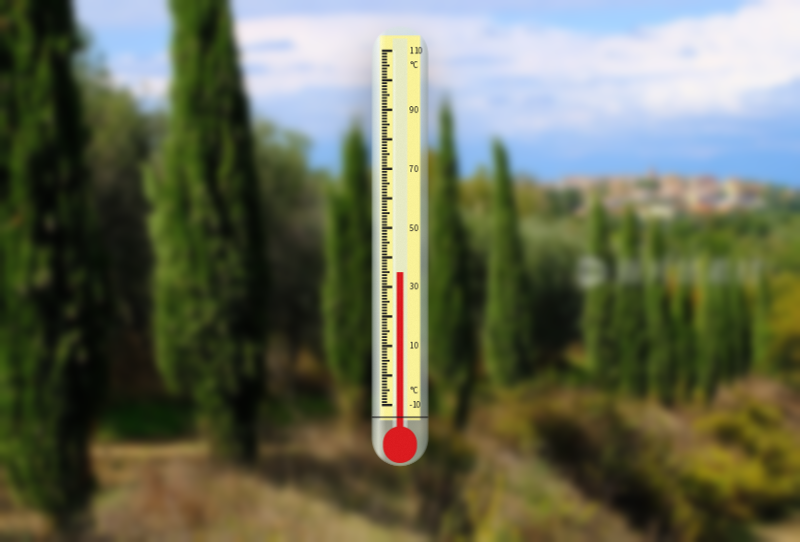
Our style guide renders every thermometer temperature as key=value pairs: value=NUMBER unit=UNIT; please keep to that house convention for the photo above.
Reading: value=35 unit=°C
